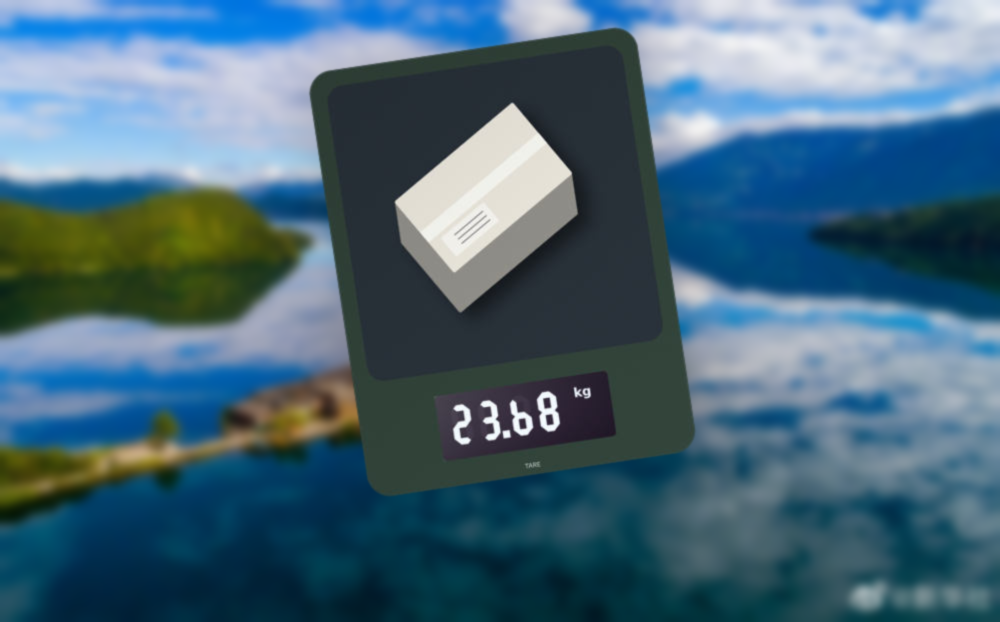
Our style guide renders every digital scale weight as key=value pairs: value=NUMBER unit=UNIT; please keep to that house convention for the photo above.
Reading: value=23.68 unit=kg
